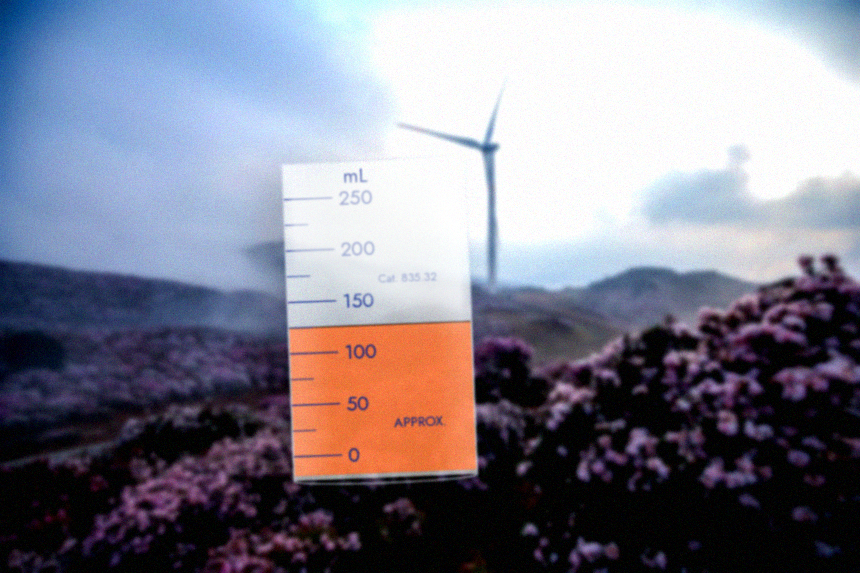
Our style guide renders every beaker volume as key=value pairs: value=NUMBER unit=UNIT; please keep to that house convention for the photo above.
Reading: value=125 unit=mL
